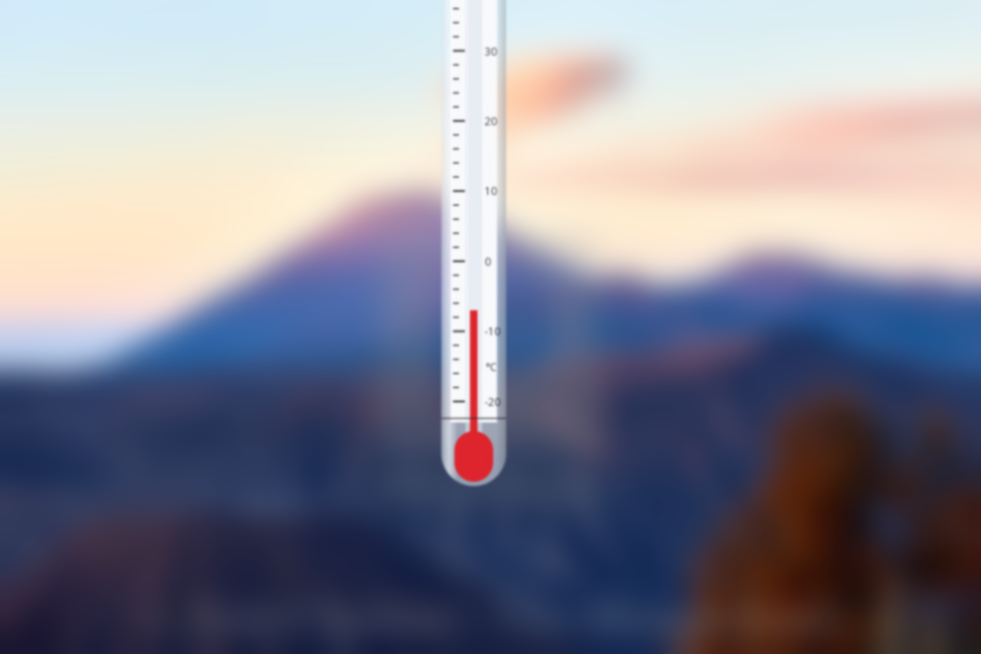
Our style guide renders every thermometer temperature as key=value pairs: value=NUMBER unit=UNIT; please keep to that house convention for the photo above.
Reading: value=-7 unit=°C
